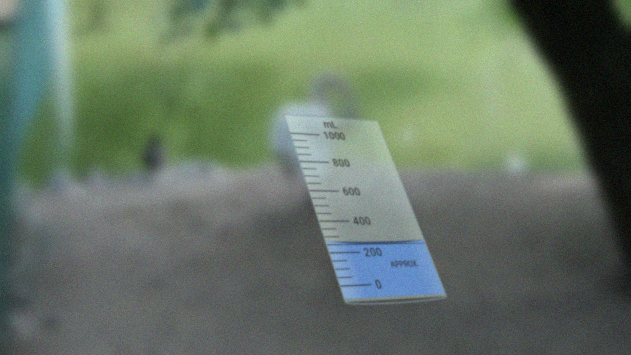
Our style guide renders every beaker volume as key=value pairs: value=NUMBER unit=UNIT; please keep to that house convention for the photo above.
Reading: value=250 unit=mL
